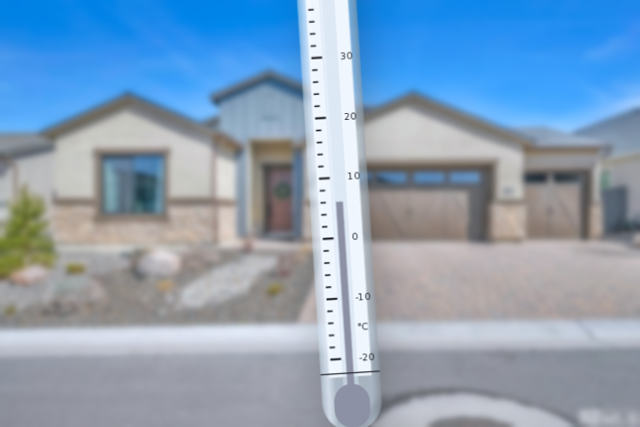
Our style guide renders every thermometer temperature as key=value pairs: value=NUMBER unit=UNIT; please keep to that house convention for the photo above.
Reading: value=6 unit=°C
